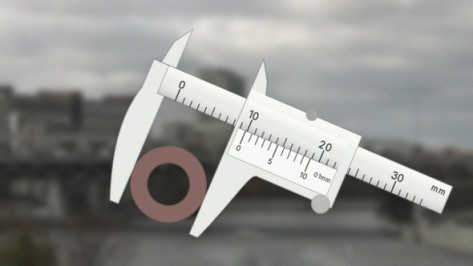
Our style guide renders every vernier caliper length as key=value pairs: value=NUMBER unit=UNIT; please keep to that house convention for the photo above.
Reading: value=9.8 unit=mm
